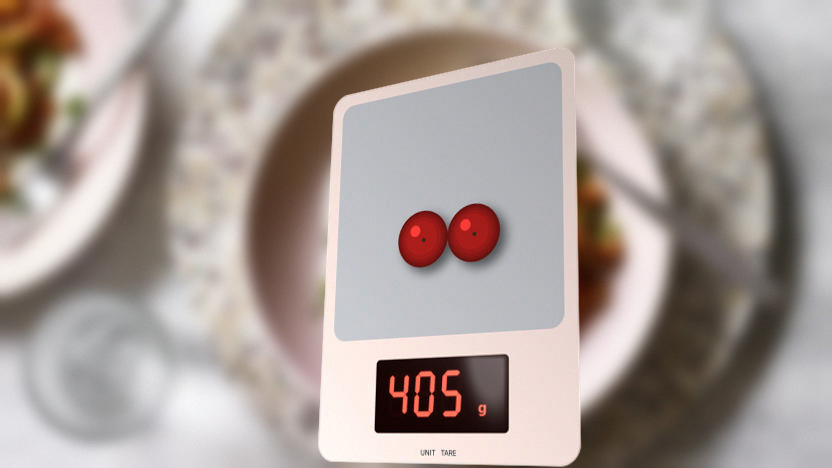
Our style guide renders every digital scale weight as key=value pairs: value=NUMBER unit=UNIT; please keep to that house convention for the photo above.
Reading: value=405 unit=g
